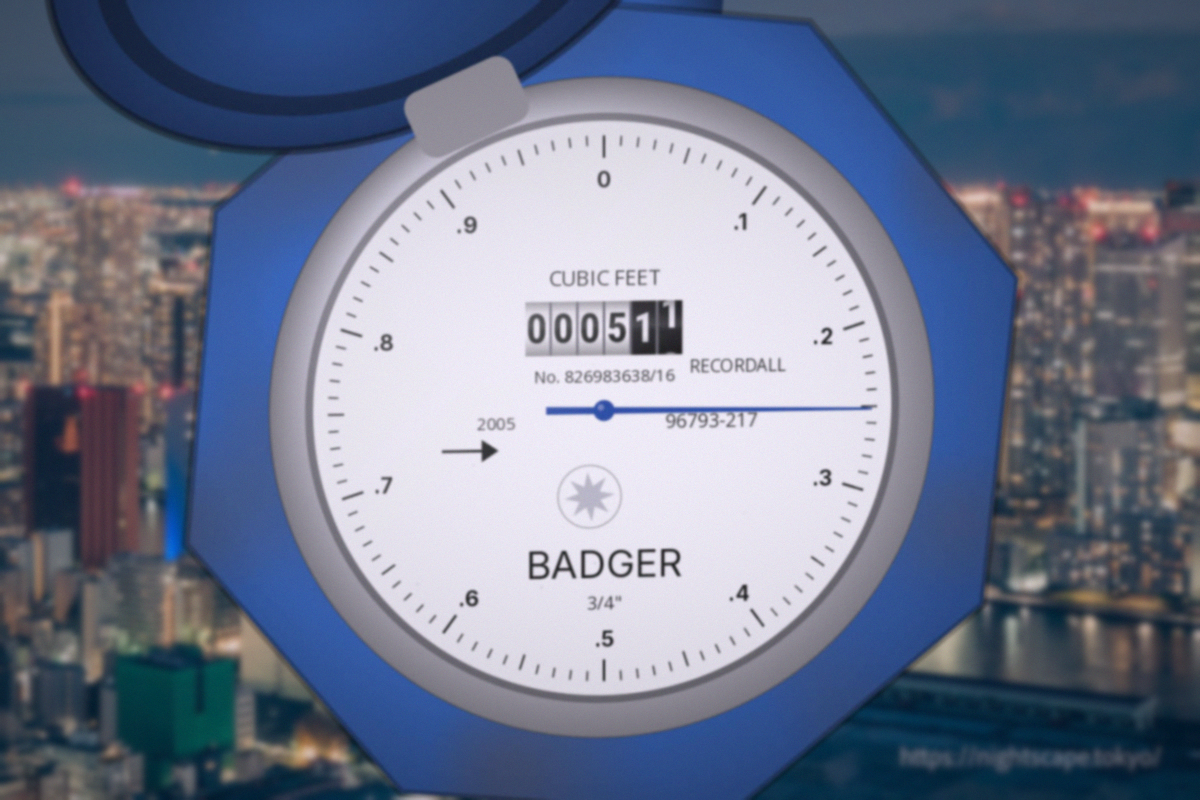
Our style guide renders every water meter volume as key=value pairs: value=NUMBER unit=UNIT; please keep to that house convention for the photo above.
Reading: value=511.25 unit=ft³
